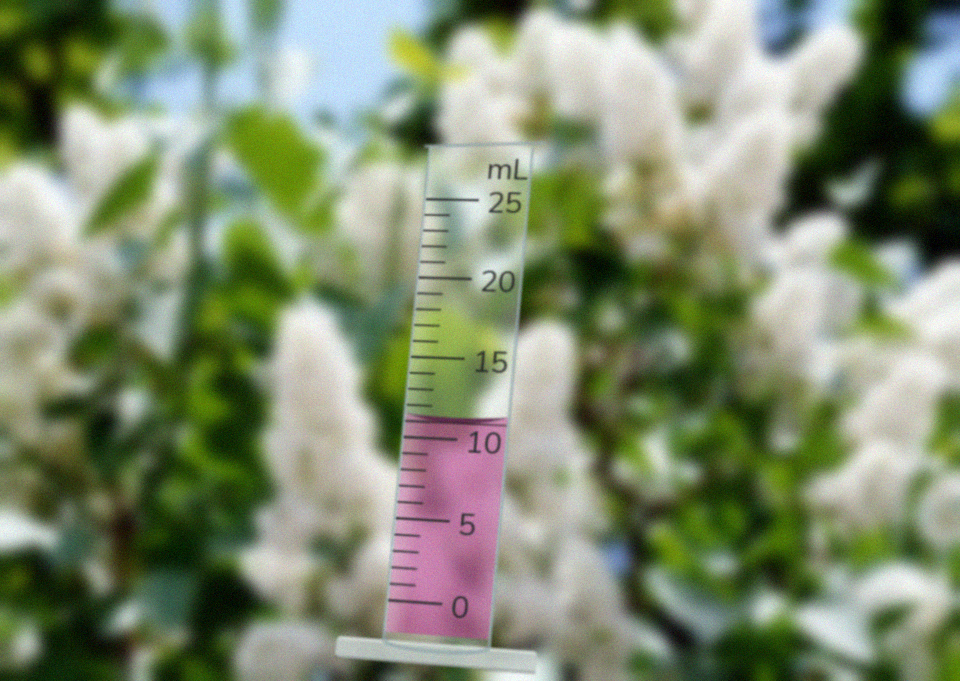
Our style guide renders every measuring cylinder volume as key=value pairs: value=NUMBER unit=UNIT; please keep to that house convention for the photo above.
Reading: value=11 unit=mL
